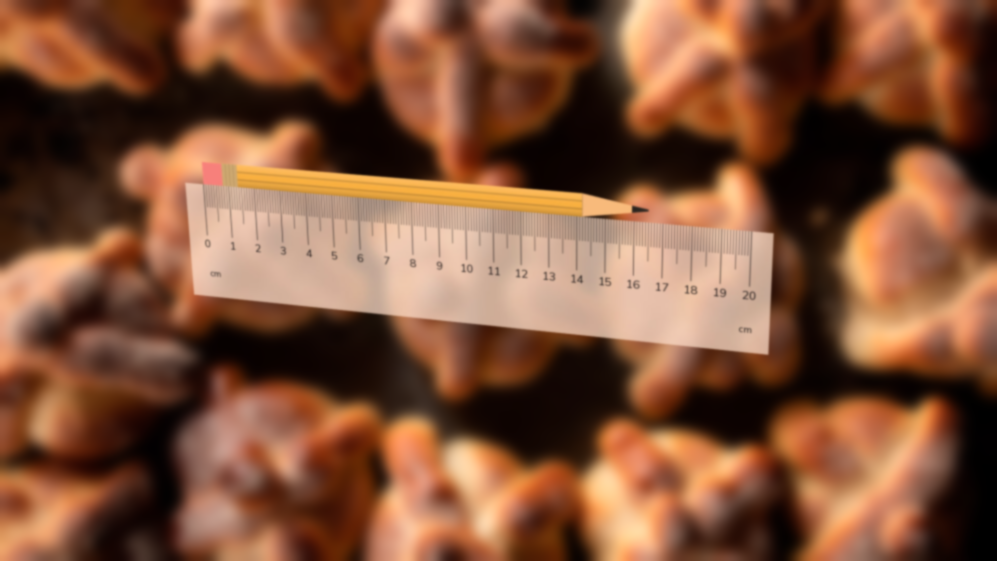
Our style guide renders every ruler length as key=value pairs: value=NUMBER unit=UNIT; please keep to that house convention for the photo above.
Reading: value=16.5 unit=cm
